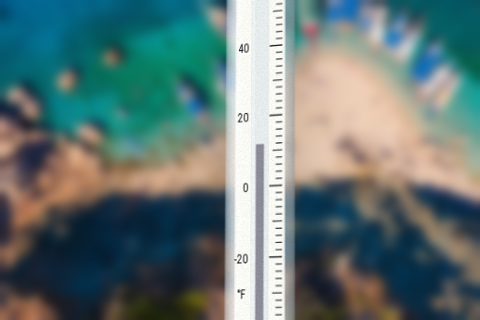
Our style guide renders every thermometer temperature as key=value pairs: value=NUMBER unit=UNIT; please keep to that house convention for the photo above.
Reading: value=12 unit=°F
